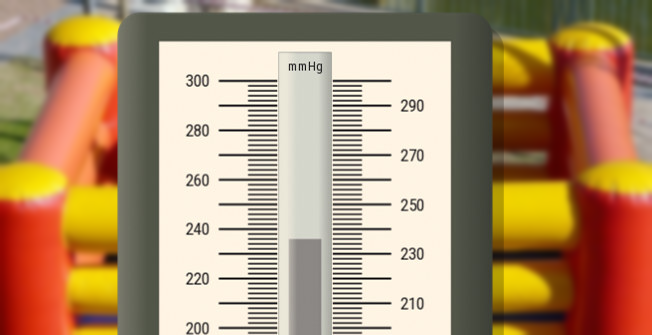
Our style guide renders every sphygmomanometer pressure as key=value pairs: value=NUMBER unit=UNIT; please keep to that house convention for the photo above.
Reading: value=236 unit=mmHg
